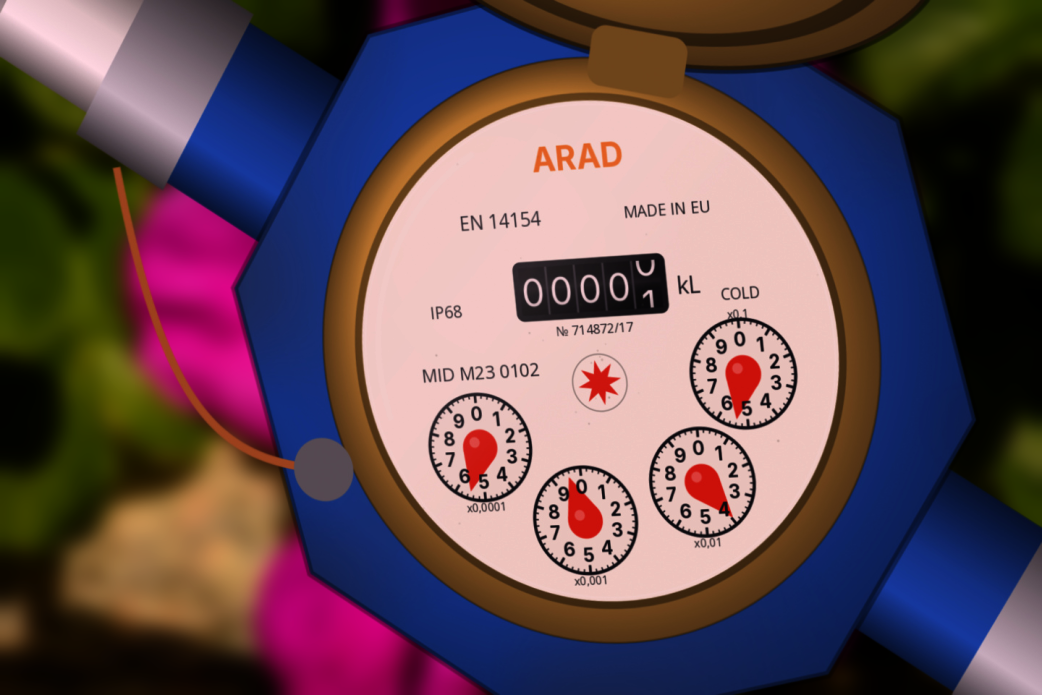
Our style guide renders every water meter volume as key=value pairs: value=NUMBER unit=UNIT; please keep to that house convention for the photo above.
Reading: value=0.5395 unit=kL
